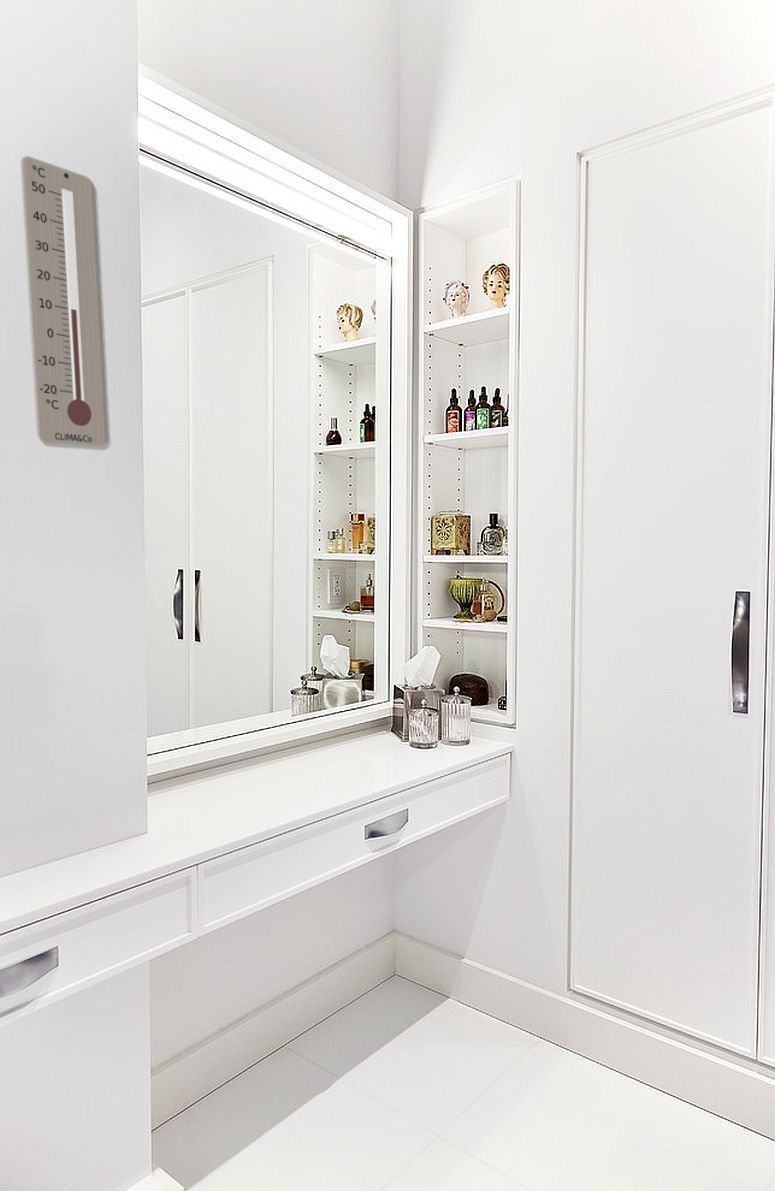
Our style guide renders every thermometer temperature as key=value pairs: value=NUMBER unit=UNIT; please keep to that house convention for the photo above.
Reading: value=10 unit=°C
